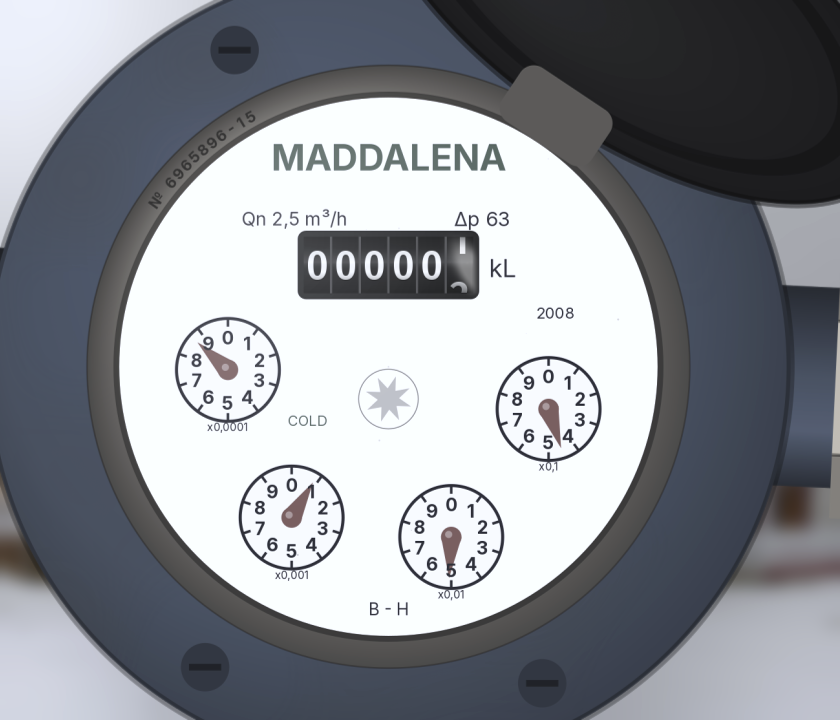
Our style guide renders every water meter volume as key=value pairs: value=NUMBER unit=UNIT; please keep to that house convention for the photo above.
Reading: value=1.4508 unit=kL
